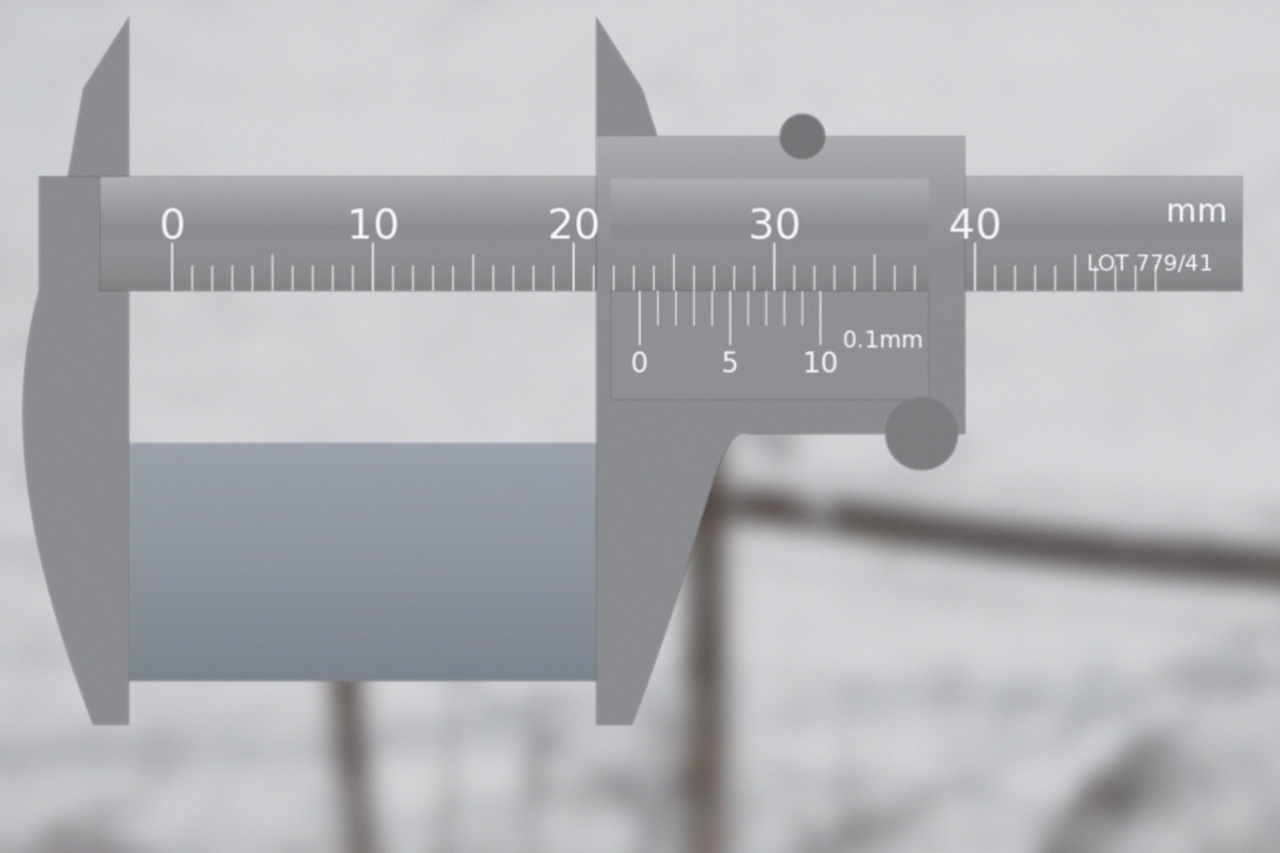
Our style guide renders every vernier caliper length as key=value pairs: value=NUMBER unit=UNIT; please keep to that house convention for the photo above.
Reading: value=23.3 unit=mm
